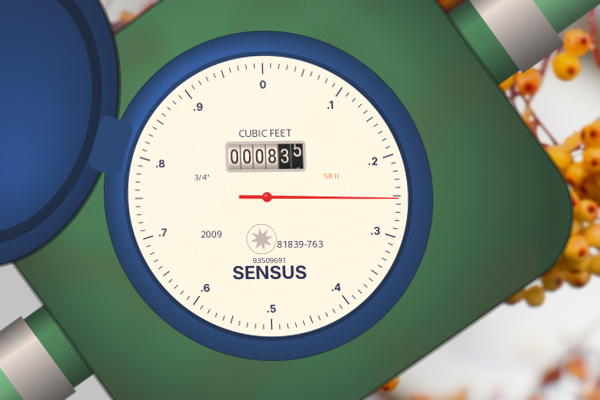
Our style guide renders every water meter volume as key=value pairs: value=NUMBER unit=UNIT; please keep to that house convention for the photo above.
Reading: value=835.25 unit=ft³
